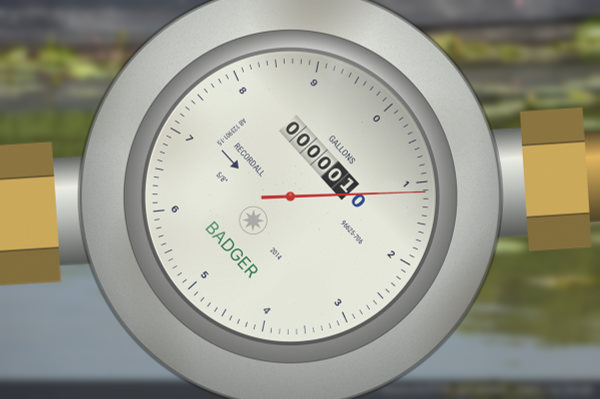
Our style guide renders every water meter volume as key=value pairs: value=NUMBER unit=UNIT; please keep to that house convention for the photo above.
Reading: value=11.1 unit=gal
